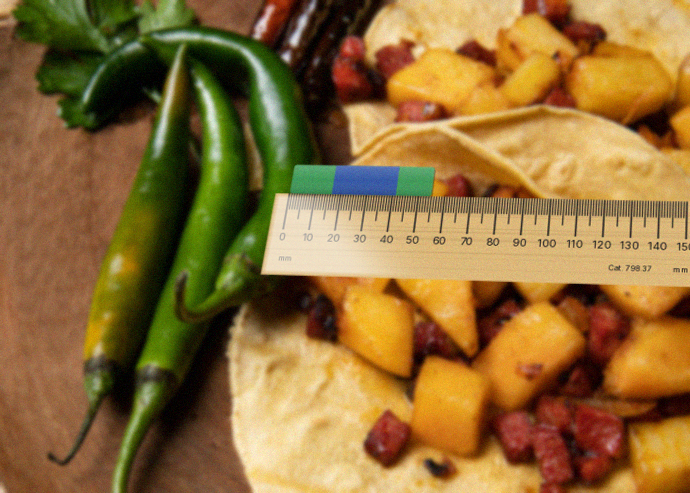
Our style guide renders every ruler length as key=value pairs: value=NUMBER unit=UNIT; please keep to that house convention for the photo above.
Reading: value=55 unit=mm
